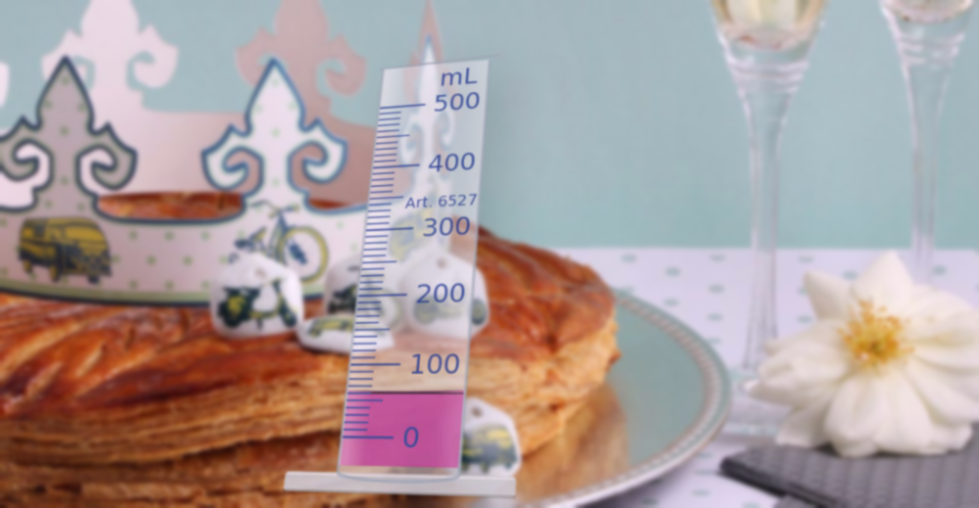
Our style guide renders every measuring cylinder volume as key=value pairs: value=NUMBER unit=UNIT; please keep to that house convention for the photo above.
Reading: value=60 unit=mL
